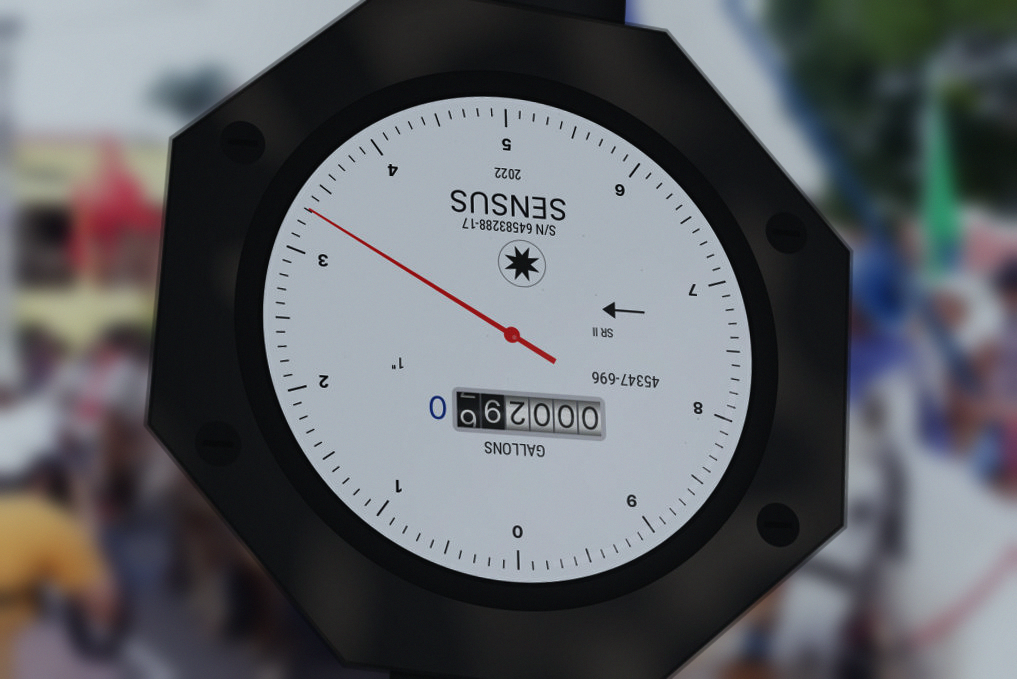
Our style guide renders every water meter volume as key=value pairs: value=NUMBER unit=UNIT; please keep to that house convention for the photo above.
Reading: value=2963.3 unit=gal
